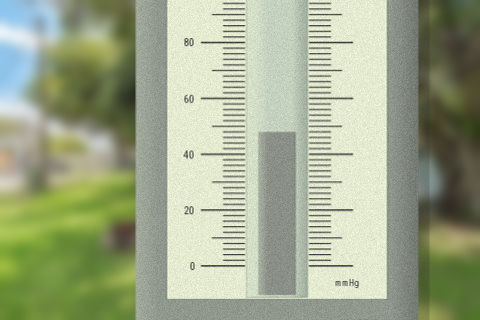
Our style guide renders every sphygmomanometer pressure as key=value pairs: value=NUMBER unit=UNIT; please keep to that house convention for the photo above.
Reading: value=48 unit=mmHg
